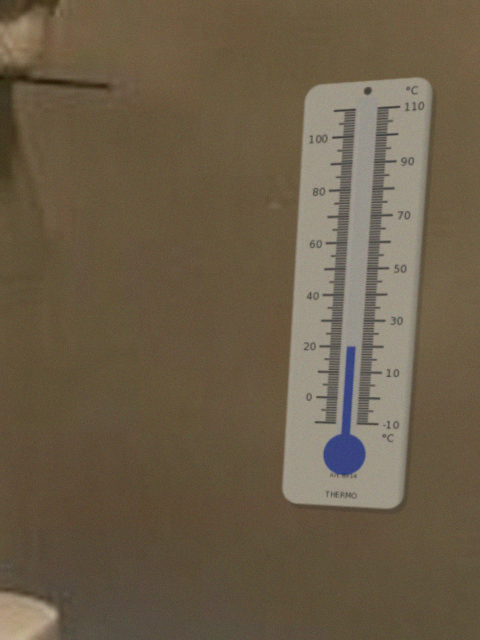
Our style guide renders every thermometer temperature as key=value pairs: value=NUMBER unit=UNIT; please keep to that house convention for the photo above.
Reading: value=20 unit=°C
